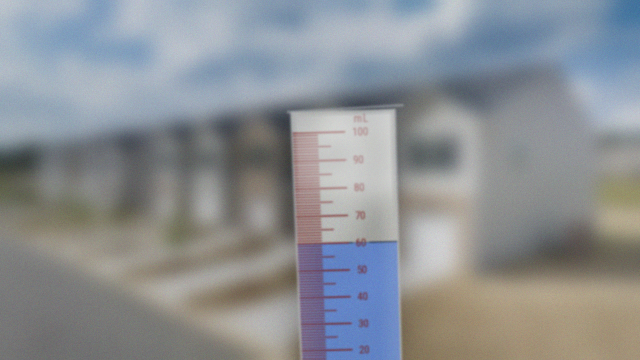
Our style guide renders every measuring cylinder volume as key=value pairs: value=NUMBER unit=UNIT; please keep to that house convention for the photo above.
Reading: value=60 unit=mL
